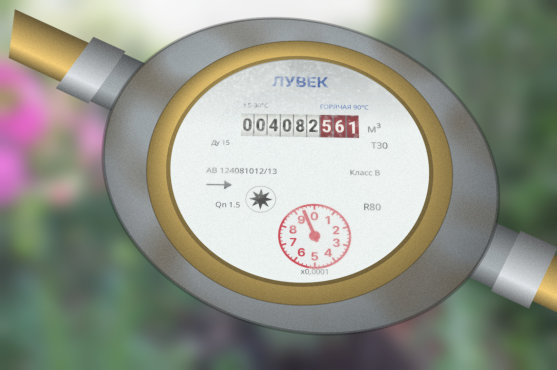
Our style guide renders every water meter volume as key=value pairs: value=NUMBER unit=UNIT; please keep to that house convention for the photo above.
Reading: value=4082.5609 unit=m³
